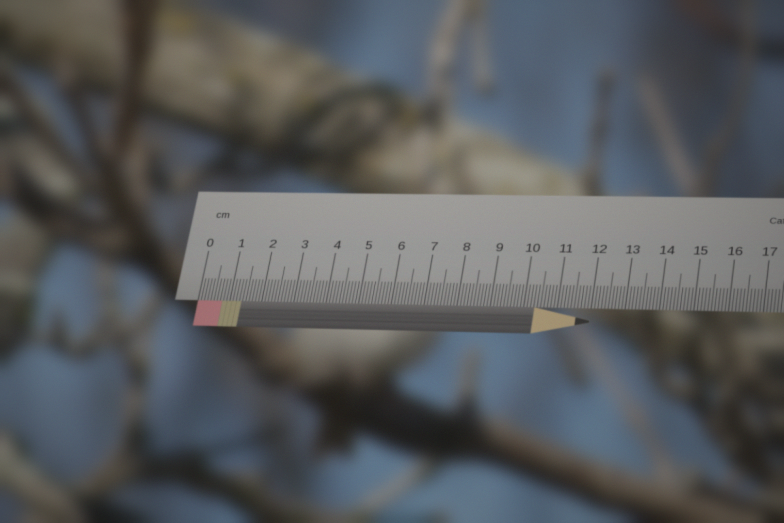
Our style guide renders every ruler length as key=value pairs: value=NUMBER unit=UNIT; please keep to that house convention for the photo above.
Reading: value=12 unit=cm
